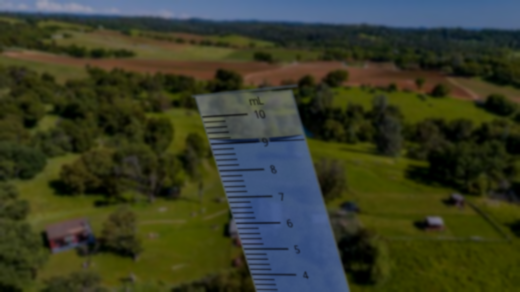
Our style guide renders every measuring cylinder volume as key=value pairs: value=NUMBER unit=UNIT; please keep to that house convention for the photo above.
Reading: value=9 unit=mL
